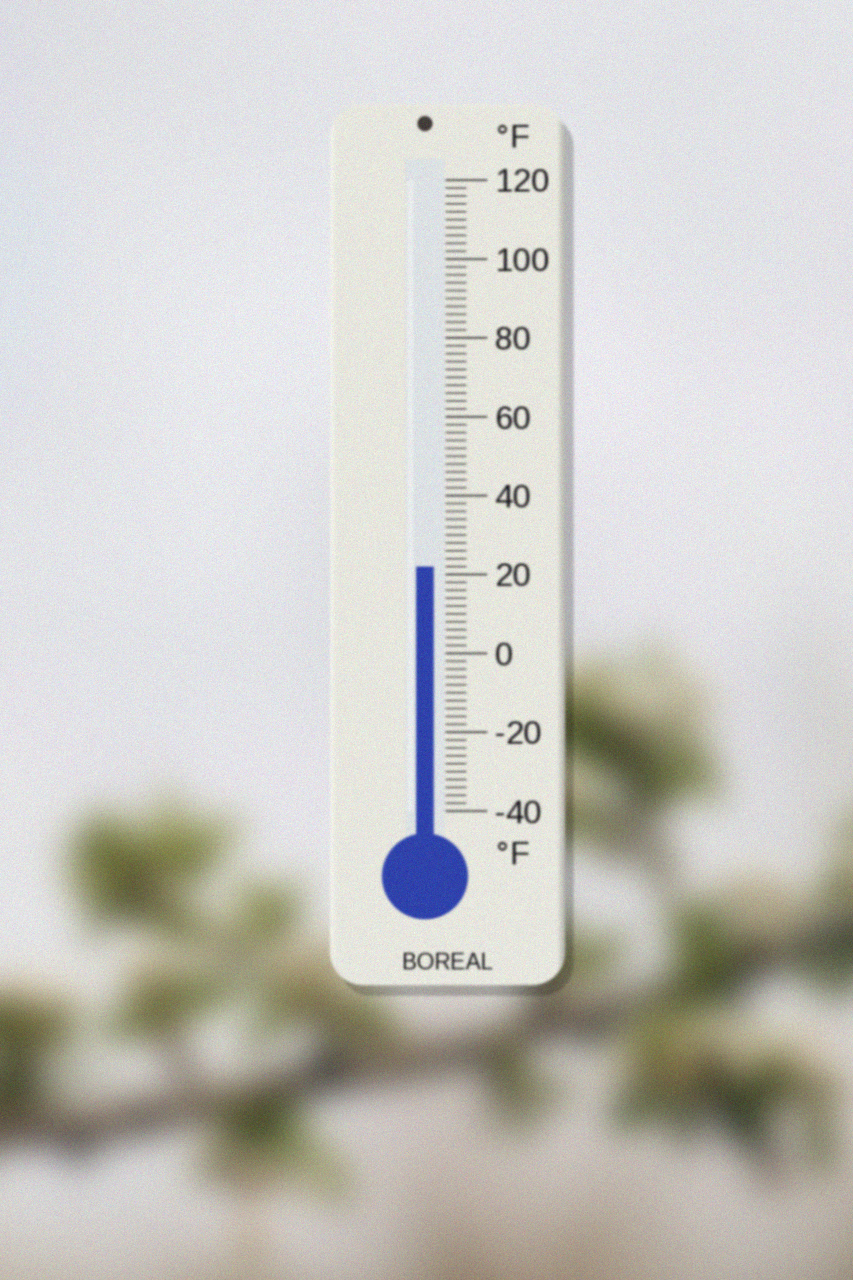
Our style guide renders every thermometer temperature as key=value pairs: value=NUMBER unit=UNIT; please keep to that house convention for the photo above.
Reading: value=22 unit=°F
